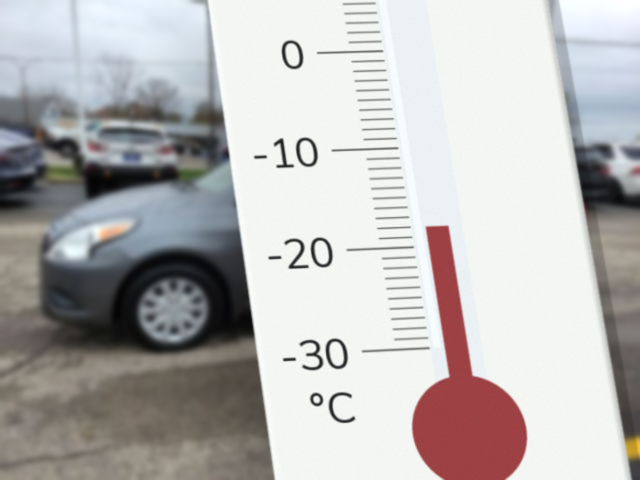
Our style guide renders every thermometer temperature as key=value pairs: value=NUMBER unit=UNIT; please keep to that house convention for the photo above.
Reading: value=-18 unit=°C
